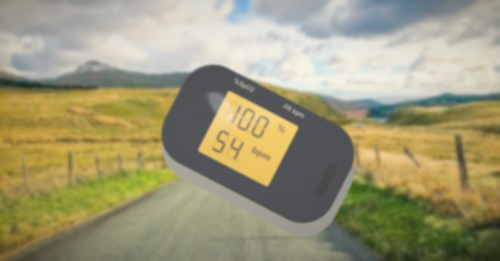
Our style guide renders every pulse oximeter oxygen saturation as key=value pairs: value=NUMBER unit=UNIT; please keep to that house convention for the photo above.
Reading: value=100 unit=%
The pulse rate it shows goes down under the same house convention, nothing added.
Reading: value=54 unit=bpm
